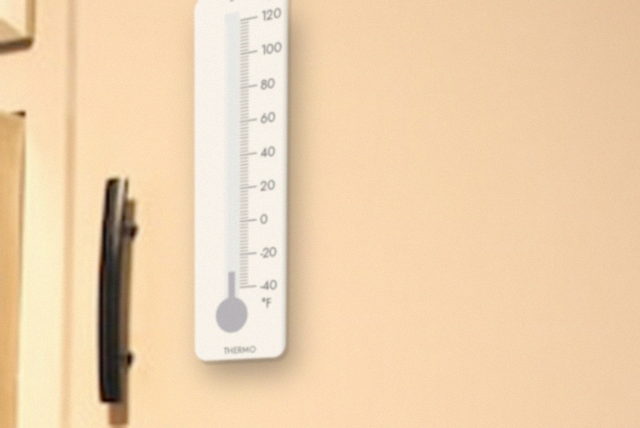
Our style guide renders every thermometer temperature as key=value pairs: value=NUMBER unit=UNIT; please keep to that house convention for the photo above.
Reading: value=-30 unit=°F
